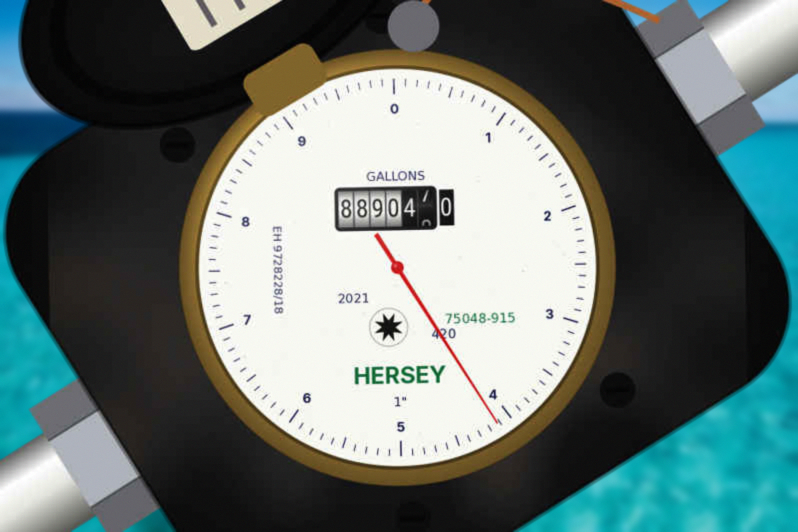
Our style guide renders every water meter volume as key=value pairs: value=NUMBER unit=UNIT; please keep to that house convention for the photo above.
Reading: value=8890474.1 unit=gal
